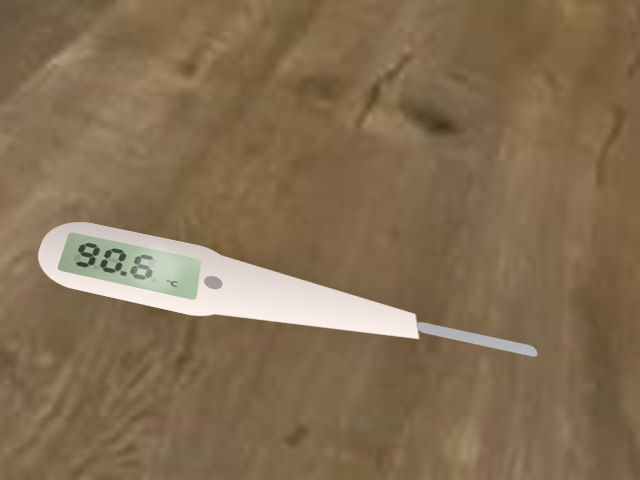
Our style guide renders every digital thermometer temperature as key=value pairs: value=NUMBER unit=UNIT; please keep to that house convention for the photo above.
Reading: value=90.6 unit=°C
